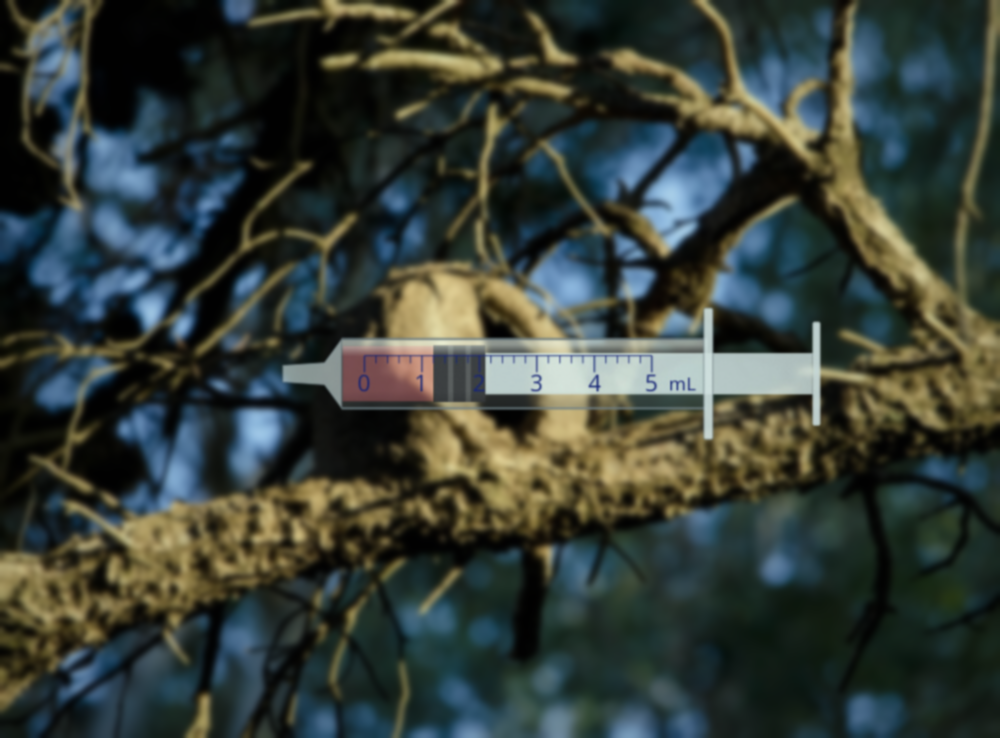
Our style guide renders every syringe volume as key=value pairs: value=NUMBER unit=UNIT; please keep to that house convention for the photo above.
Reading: value=1.2 unit=mL
